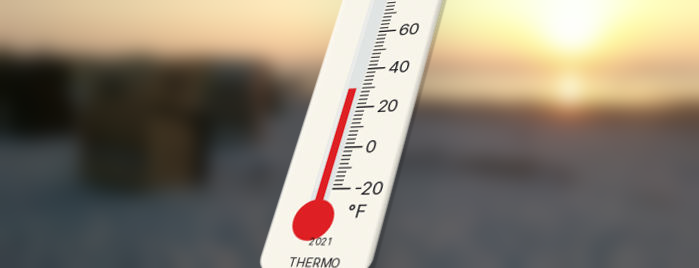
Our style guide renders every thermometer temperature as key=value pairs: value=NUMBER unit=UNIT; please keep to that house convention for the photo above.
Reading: value=30 unit=°F
